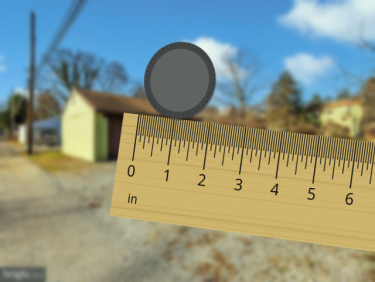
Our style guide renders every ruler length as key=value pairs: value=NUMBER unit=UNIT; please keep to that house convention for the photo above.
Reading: value=2 unit=in
